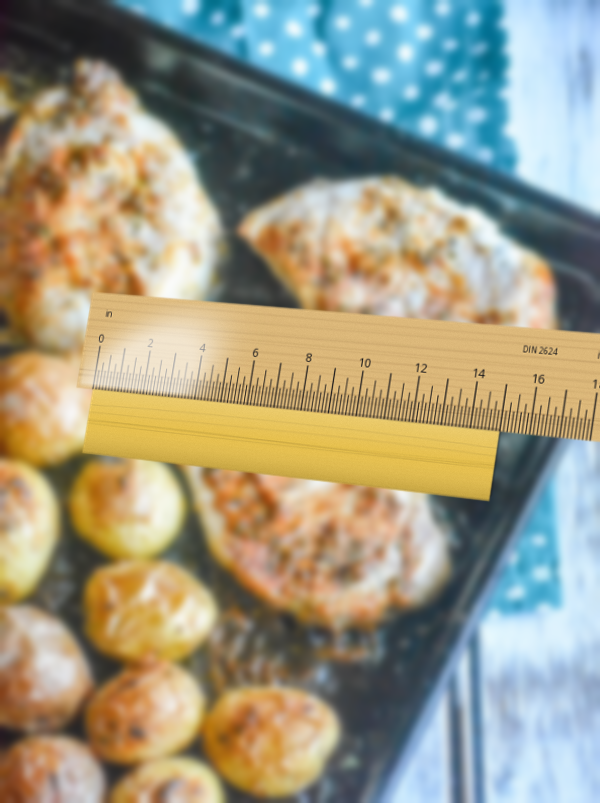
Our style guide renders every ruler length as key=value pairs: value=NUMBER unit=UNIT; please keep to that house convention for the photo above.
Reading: value=15 unit=in
